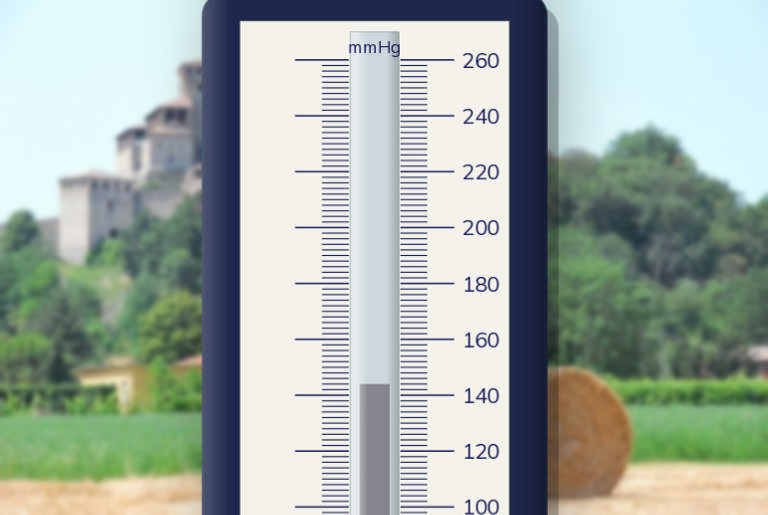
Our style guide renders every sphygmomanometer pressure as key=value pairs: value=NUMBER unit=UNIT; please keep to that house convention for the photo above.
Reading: value=144 unit=mmHg
